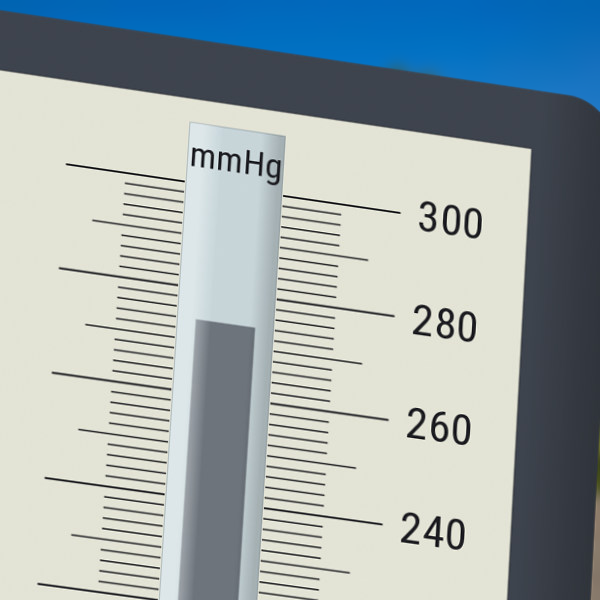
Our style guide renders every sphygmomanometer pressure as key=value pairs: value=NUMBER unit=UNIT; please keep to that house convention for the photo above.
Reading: value=274 unit=mmHg
